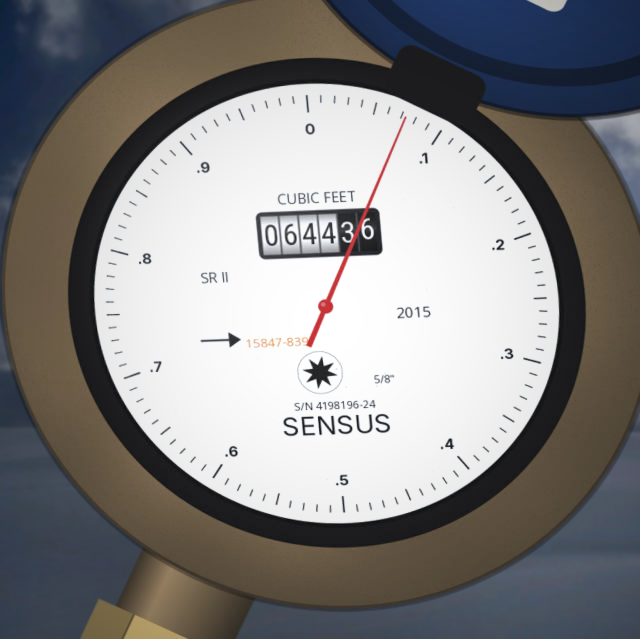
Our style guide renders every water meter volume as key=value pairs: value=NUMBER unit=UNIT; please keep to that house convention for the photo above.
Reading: value=64436.07 unit=ft³
